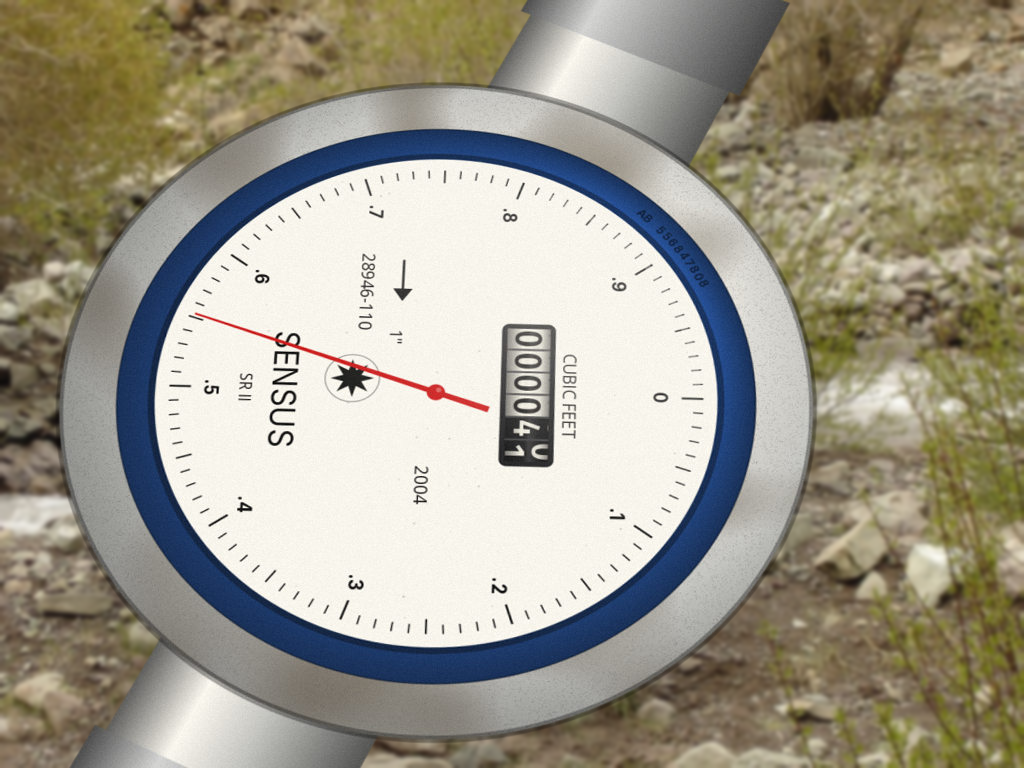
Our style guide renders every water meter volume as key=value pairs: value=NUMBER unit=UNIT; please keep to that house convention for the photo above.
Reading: value=40.55 unit=ft³
